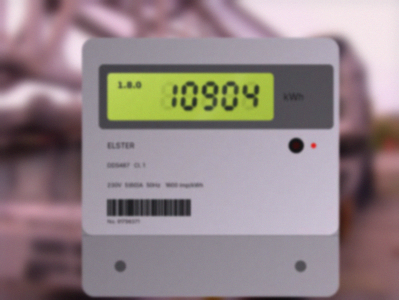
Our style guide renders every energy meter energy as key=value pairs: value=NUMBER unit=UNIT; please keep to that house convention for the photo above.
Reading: value=10904 unit=kWh
